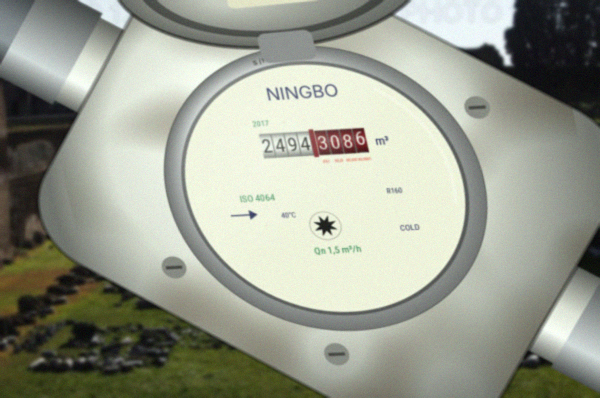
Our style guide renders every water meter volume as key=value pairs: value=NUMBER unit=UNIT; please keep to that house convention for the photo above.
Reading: value=2494.3086 unit=m³
